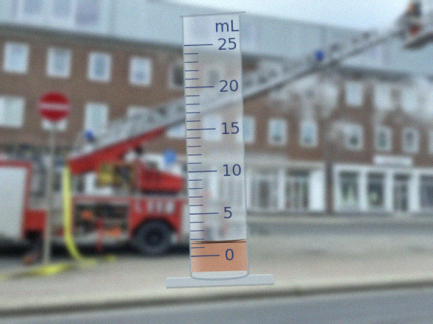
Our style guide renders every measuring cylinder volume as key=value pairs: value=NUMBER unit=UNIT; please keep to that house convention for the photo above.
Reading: value=1.5 unit=mL
